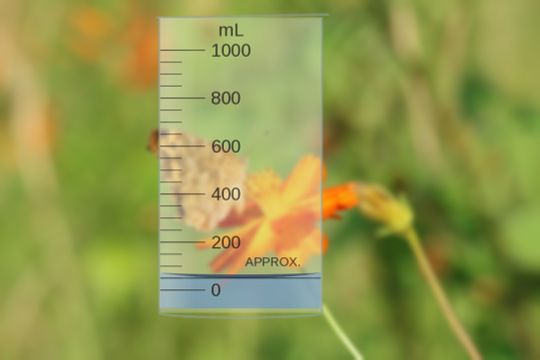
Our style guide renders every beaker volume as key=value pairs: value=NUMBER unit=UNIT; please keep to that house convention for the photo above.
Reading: value=50 unit=mL
